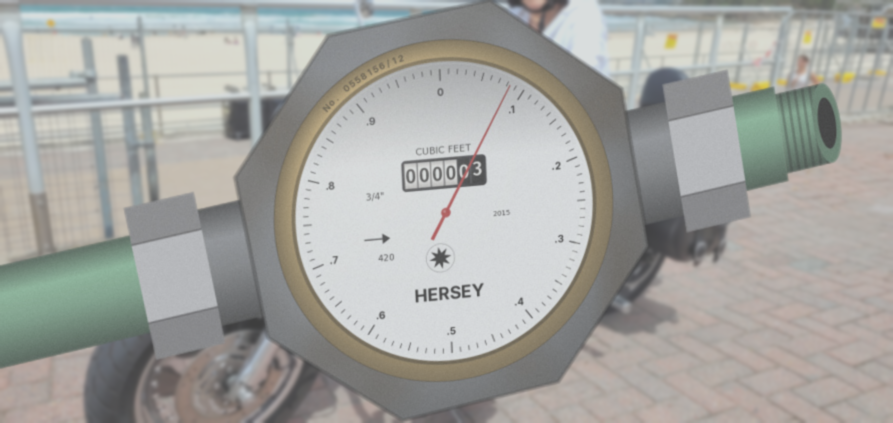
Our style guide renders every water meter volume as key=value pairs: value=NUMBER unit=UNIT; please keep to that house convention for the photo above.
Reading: value=3.08 unit=ft³
